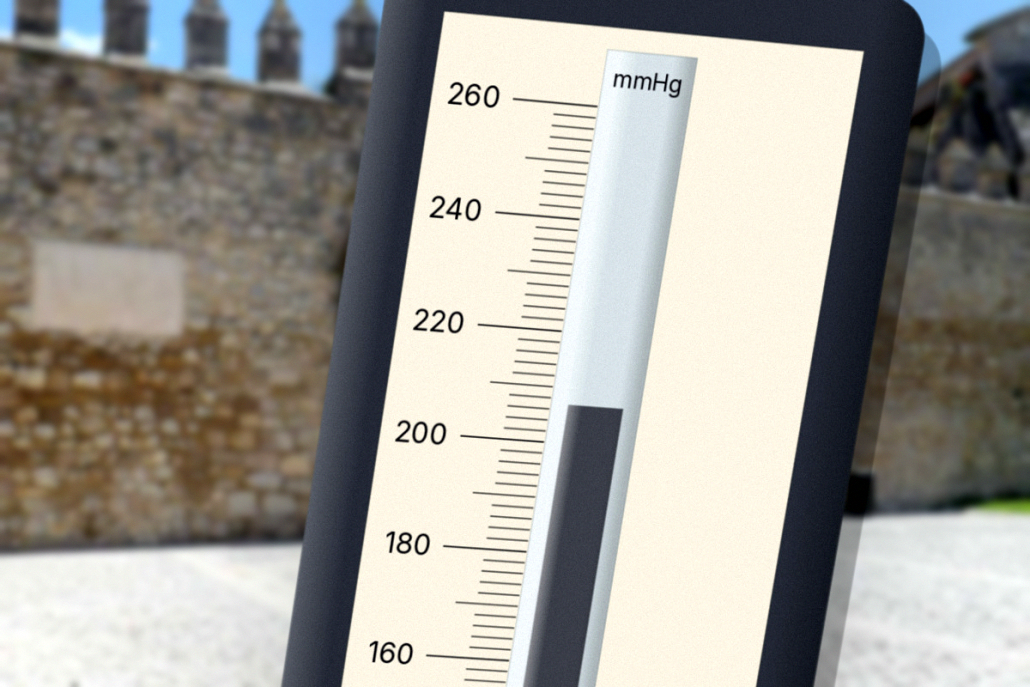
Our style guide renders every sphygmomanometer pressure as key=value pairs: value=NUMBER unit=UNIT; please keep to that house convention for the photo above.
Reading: value=207 unit=mmHg
